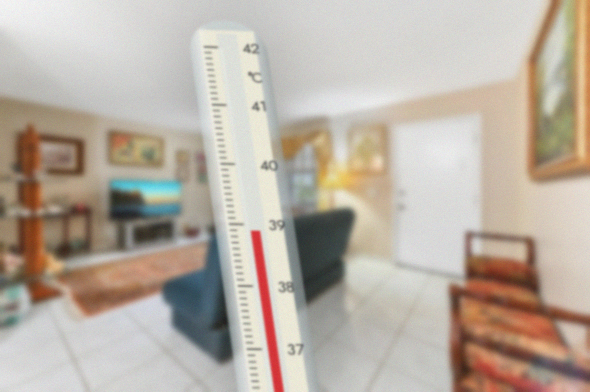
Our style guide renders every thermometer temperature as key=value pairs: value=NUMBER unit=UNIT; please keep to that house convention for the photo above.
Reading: value=38.9 unit=°C
